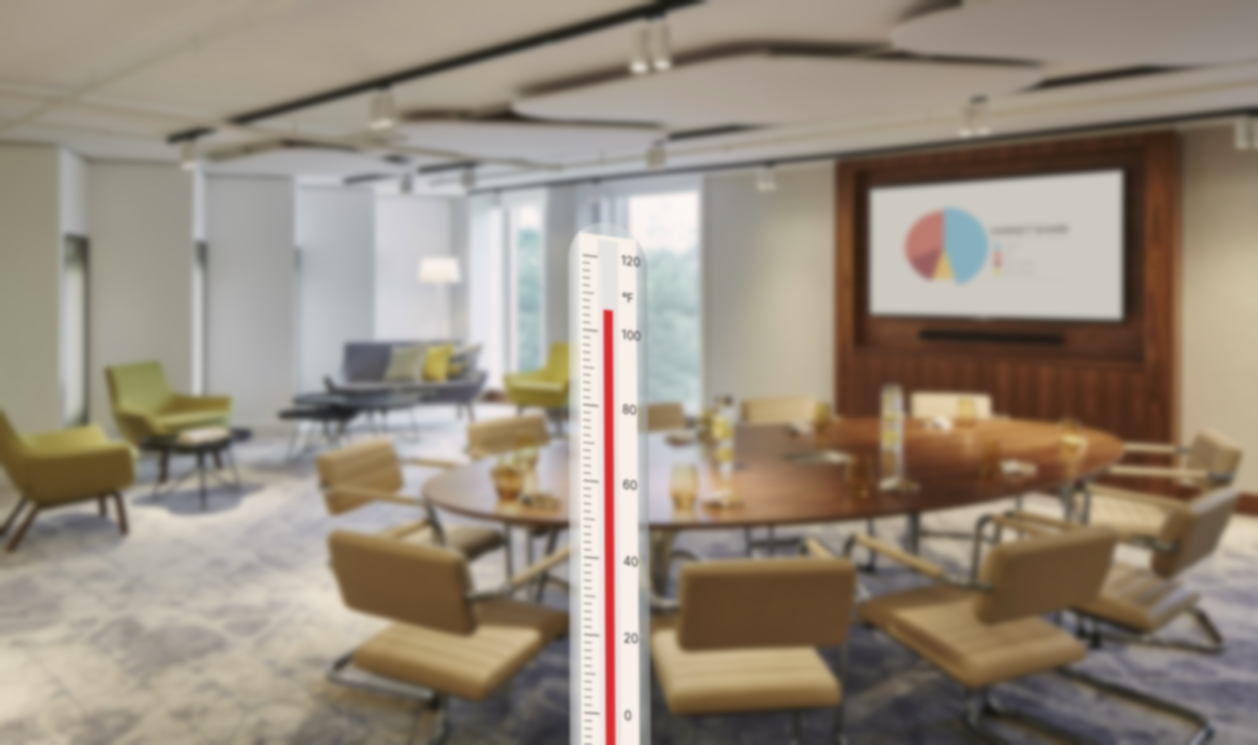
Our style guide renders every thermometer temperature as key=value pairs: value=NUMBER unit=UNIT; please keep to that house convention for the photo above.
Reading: value=106 unit=°F
